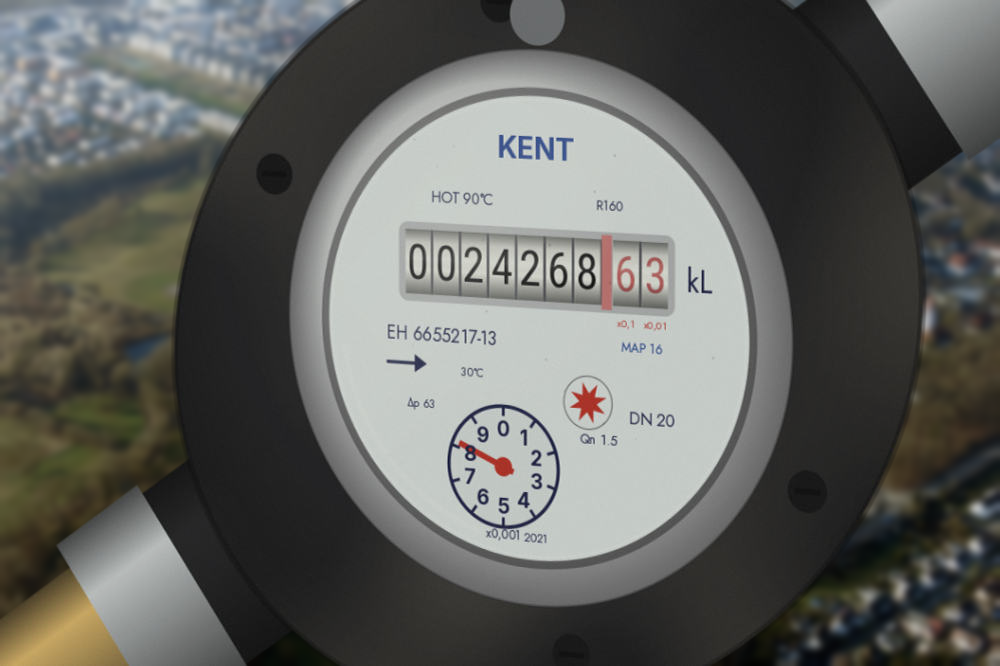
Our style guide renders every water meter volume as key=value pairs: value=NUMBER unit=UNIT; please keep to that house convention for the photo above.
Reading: value=24268.638 unit=kL
